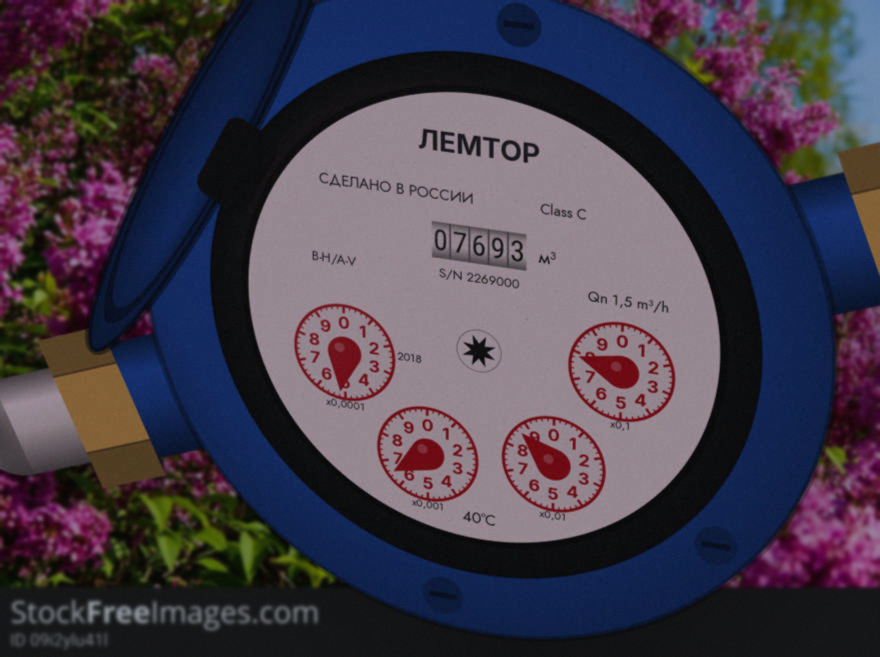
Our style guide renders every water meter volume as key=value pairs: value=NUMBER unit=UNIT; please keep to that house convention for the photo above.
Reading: value=7693.7865 unit=m³
